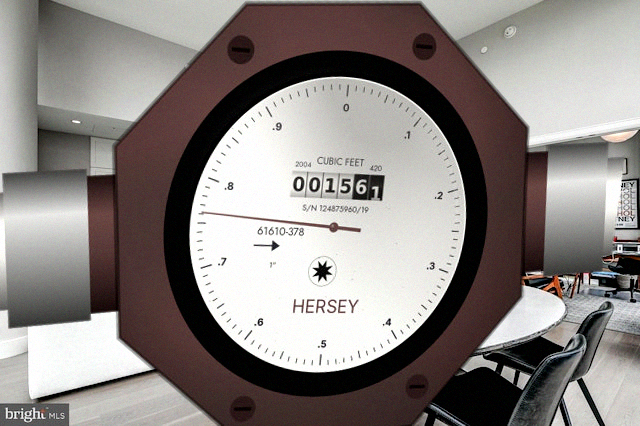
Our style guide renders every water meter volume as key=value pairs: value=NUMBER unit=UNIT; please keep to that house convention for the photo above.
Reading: value=1560.76 unit=ft³
